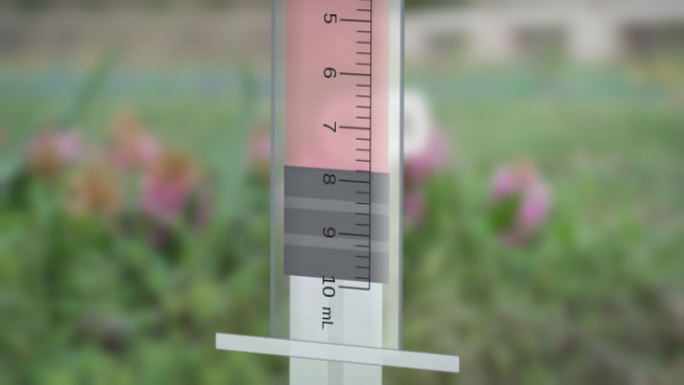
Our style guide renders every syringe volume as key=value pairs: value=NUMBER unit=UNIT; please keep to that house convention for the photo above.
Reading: value=7.8 unit=mL
